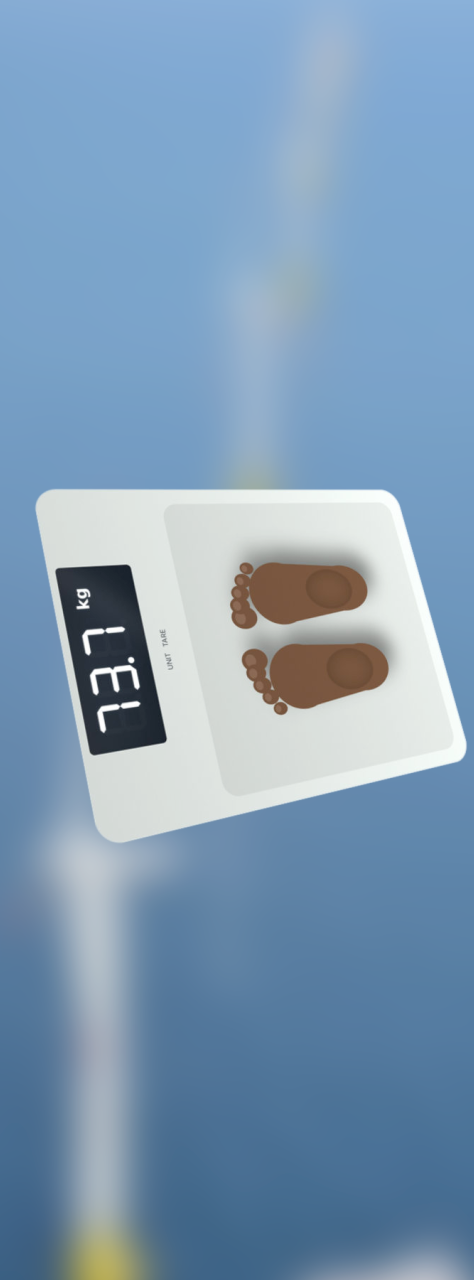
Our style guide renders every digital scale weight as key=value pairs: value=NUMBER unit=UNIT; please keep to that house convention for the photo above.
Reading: value=73.7 unit=kg
